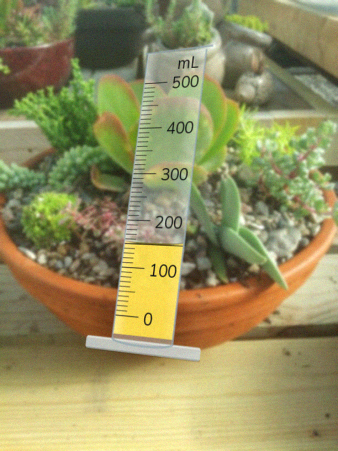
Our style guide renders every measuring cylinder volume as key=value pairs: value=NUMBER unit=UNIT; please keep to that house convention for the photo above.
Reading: value=150 unit=mL
